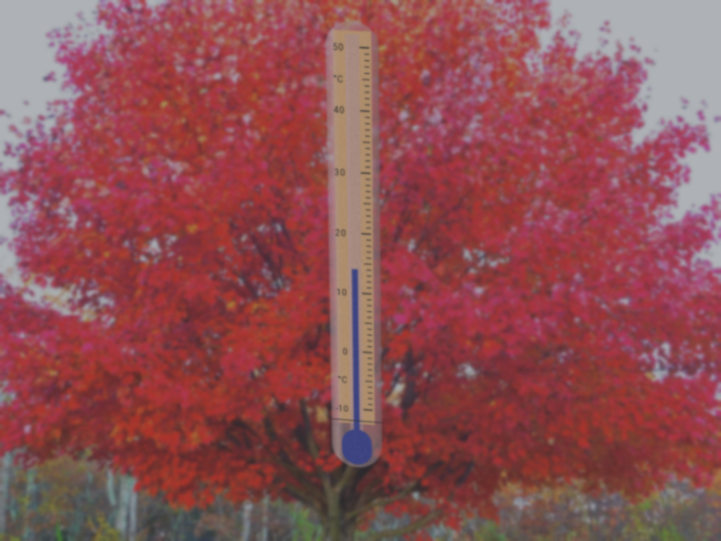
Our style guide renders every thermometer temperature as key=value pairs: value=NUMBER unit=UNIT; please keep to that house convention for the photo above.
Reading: value=14 unit=°C
